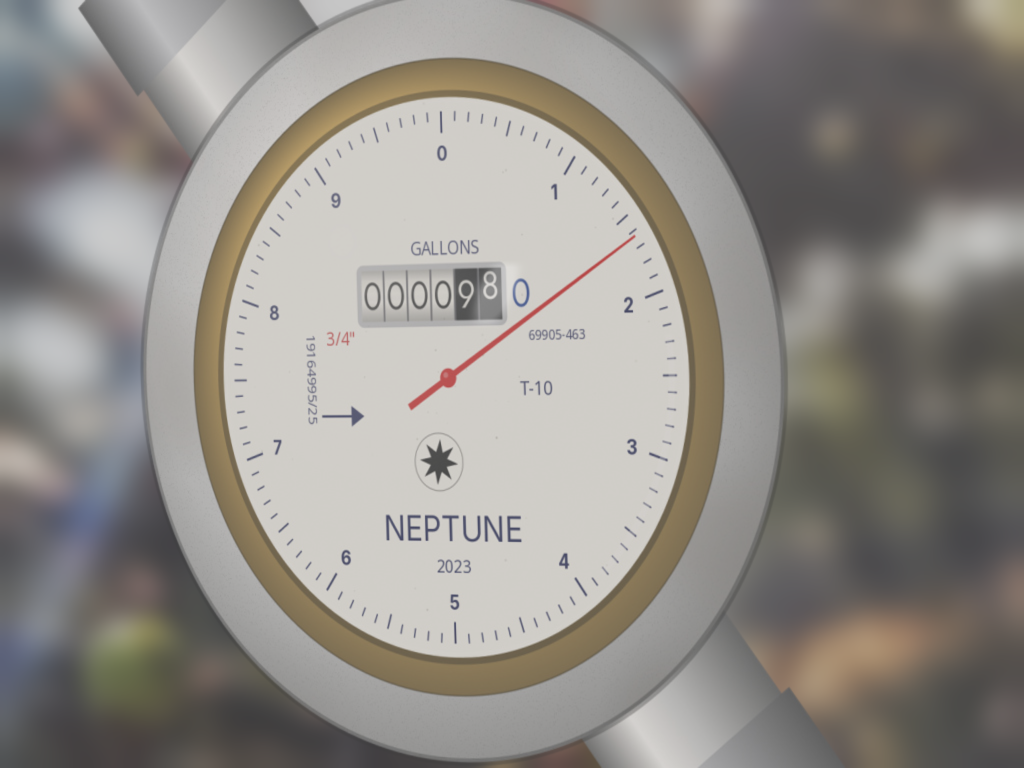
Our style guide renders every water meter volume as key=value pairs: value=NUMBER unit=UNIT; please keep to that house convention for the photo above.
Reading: value=981.6 unit=gal
